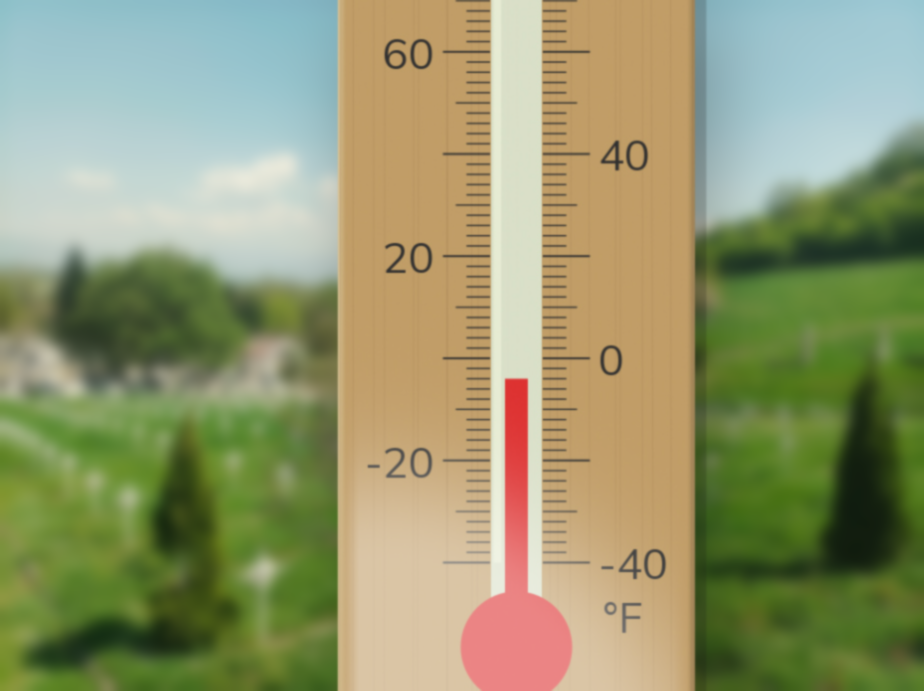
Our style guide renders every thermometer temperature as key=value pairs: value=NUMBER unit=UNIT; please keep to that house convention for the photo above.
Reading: value=-4 unit=°F
